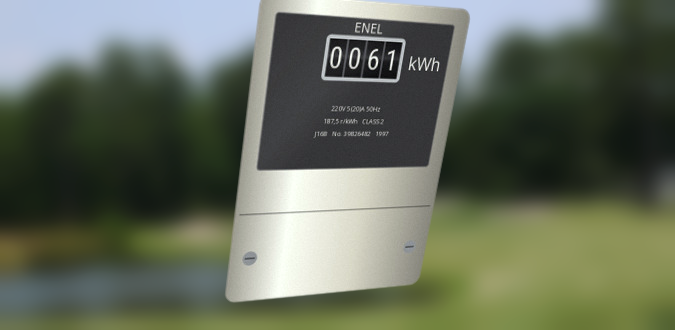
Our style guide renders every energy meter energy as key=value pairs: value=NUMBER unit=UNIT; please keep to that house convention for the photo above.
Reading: value=61 unit=kWh
